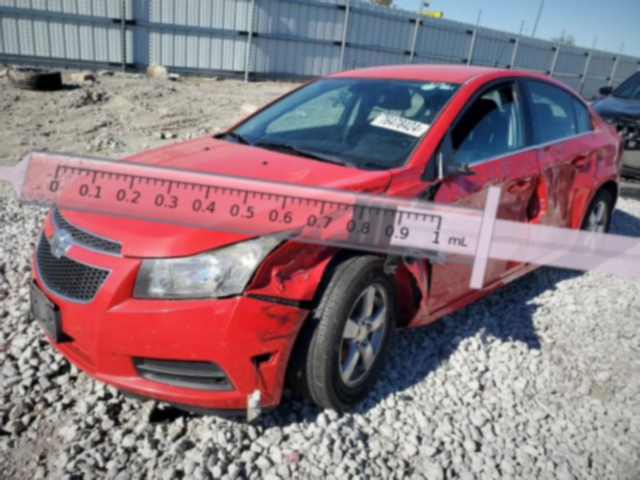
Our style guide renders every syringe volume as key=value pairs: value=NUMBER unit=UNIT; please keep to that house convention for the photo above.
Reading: value=0.78 unit=mL
